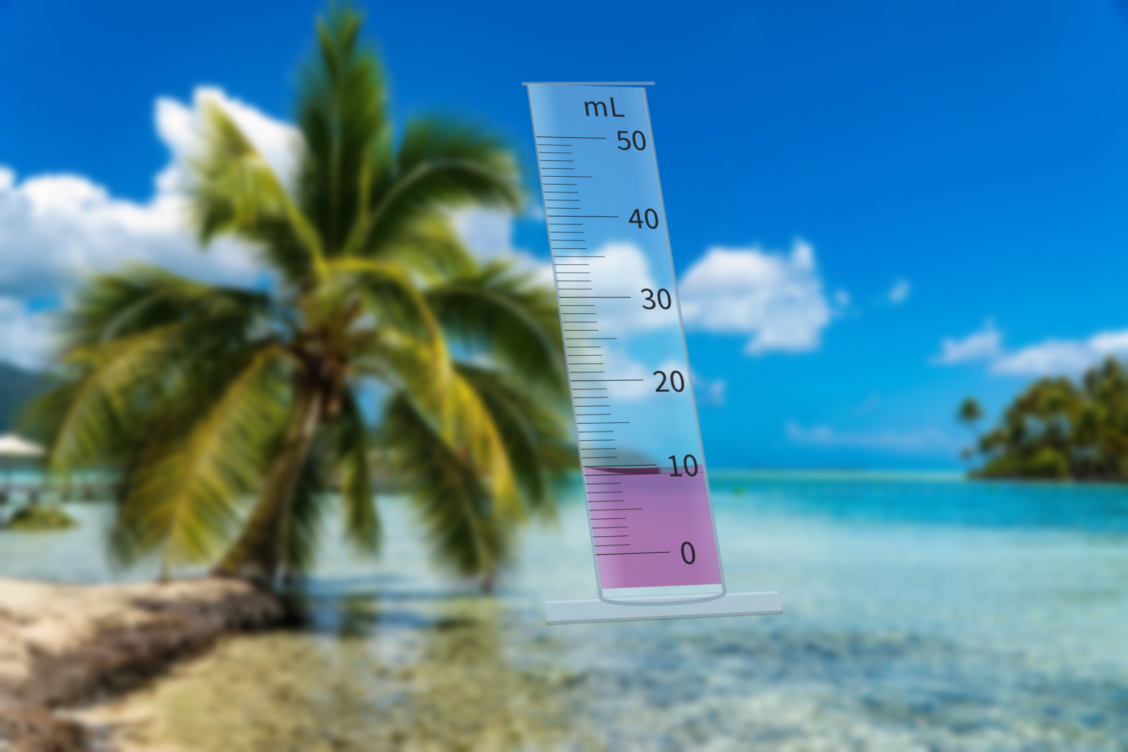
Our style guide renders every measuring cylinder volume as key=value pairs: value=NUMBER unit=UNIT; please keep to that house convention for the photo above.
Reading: value=9 unit=mL
